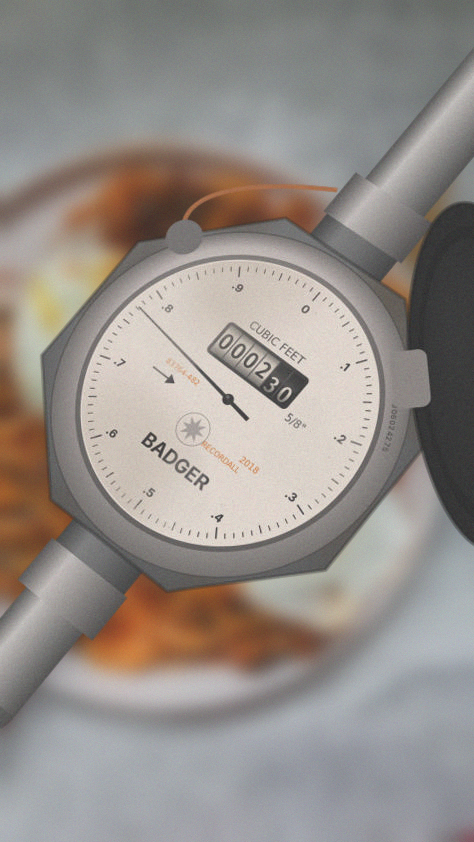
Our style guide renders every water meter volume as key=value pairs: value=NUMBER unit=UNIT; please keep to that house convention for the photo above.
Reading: value=229.77 unit=ft³
